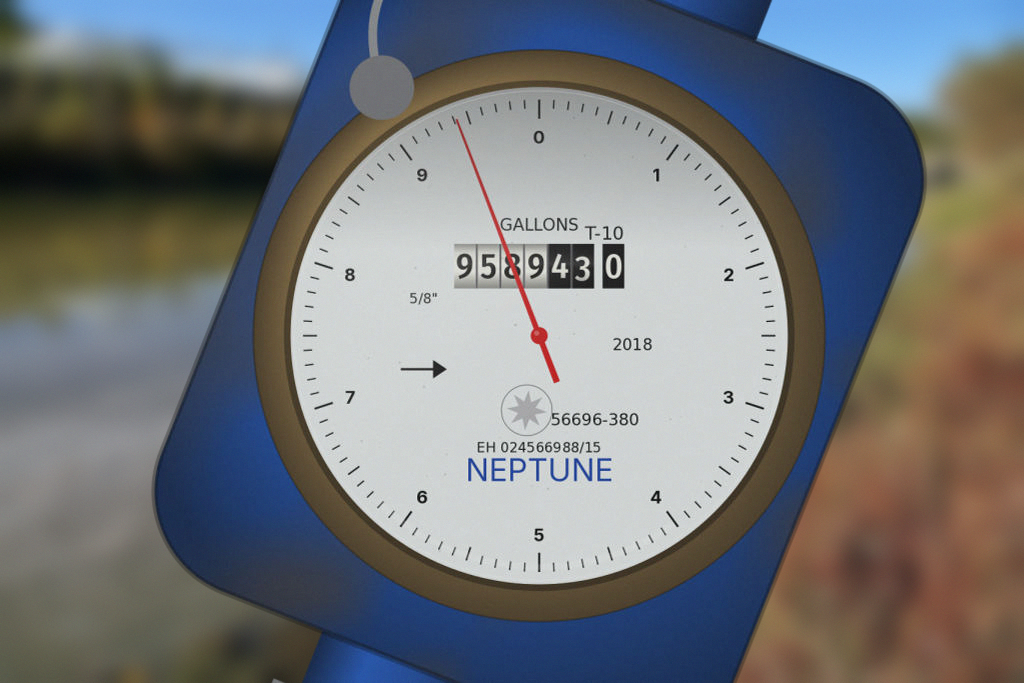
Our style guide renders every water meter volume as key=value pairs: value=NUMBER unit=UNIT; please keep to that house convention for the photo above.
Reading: value=9589429.4 unit=gal
